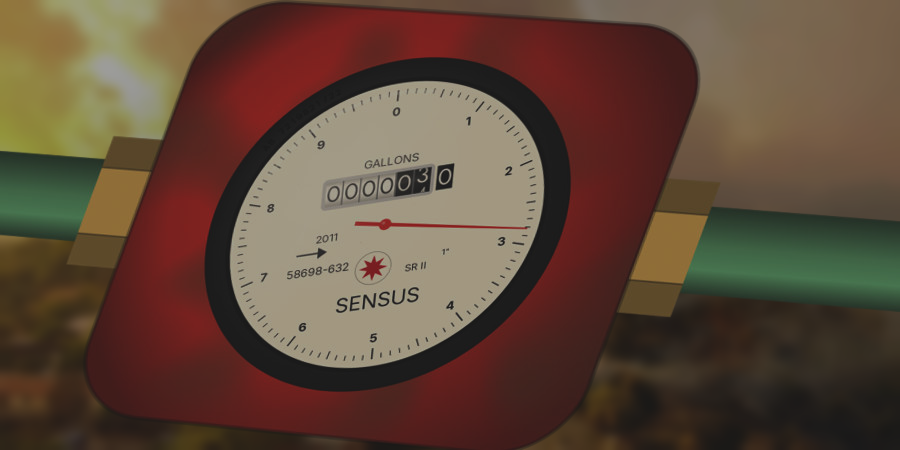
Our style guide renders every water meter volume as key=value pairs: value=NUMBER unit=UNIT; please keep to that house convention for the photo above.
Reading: value=32.8 unit=gal
